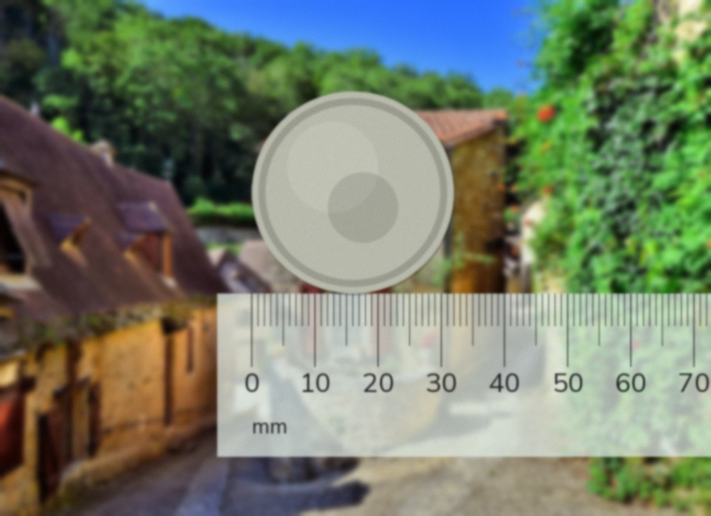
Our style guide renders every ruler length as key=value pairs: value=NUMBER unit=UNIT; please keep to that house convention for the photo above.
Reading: value=32 unit=mm
